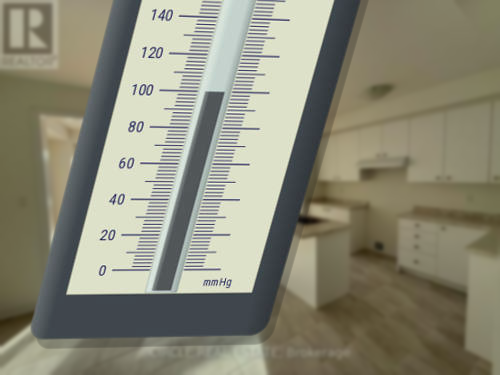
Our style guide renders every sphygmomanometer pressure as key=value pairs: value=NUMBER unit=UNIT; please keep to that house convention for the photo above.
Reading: value=100 unit=mmHg
